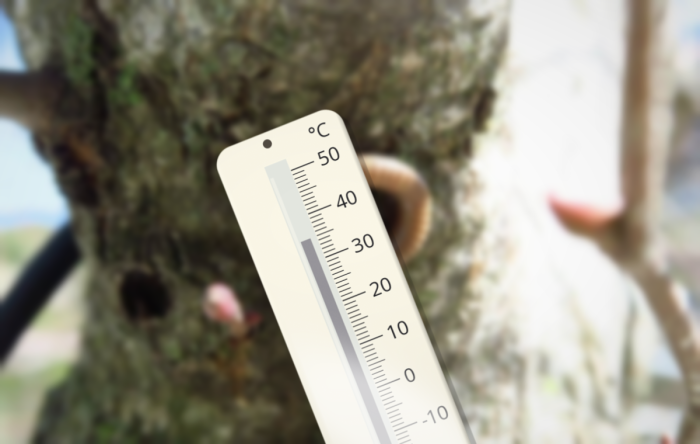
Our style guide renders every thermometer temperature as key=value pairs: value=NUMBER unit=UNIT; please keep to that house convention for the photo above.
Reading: value=35 unit=°C
